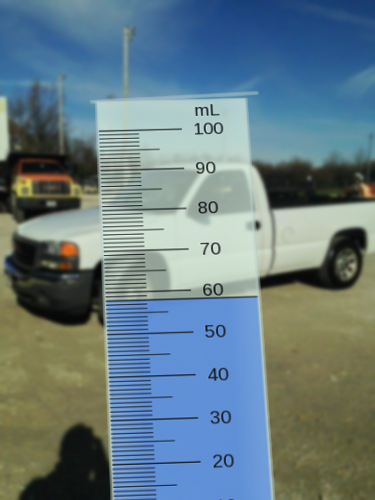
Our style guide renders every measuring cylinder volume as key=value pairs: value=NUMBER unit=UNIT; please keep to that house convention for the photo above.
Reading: value=58 unit=mL
